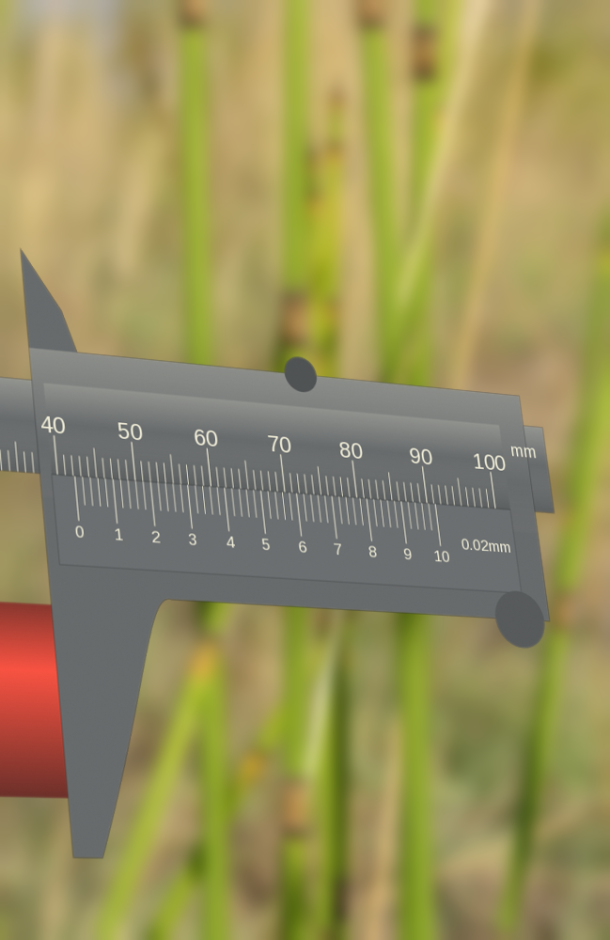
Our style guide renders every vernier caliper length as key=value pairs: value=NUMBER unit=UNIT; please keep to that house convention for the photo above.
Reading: value=42.2 unit=mm
